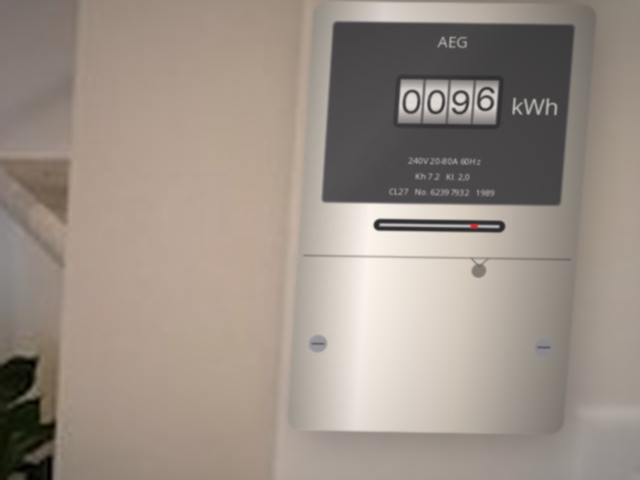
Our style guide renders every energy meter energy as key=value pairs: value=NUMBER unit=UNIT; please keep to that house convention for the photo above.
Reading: value=96 unit=kWh
